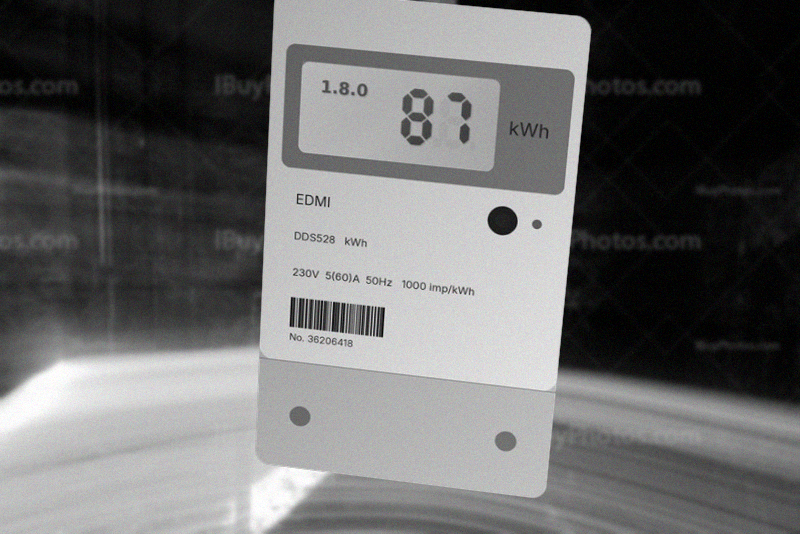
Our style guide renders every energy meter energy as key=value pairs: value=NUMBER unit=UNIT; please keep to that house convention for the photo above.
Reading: value=87 unit=kWh
